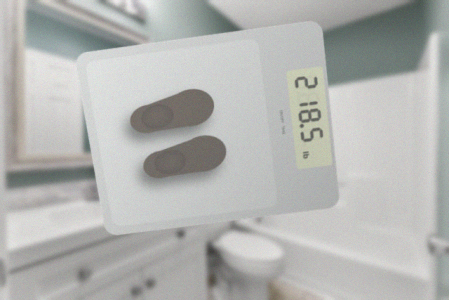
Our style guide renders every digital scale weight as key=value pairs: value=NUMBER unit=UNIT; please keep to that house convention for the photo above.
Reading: value=218.5 unit=lb
